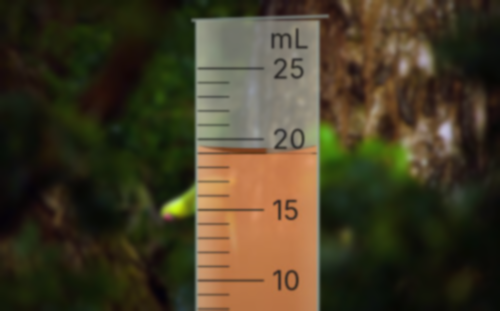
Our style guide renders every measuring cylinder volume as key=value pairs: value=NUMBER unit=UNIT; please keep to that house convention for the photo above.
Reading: value=19 unit=mL
